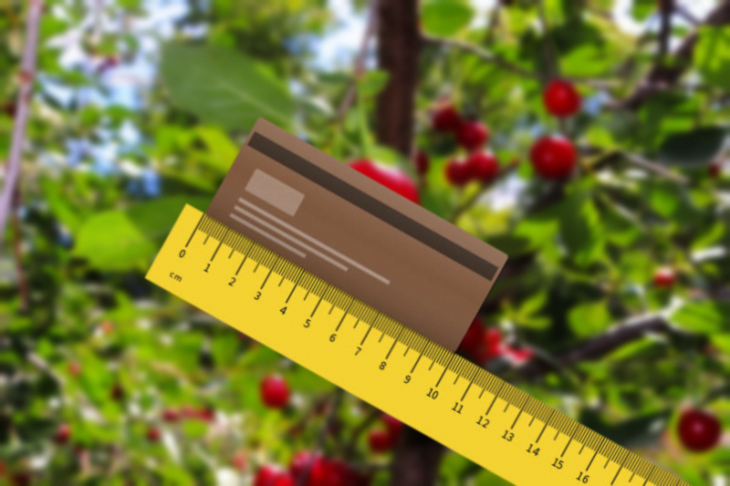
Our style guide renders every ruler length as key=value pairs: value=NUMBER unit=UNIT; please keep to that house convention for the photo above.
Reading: value=10 unit=cm
